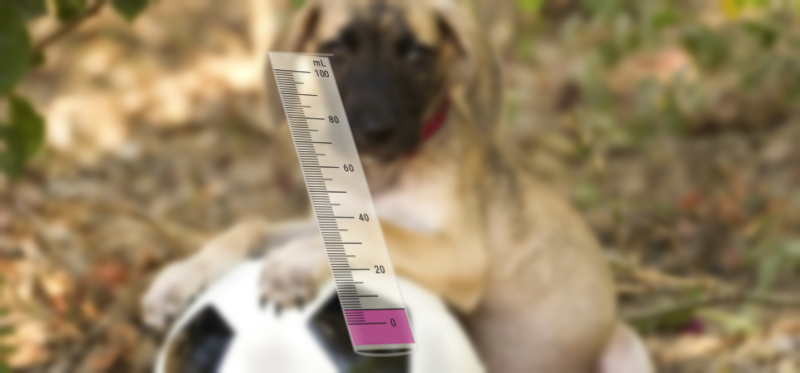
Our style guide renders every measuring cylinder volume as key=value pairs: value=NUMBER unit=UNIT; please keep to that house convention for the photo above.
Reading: value=5 unit=mL
